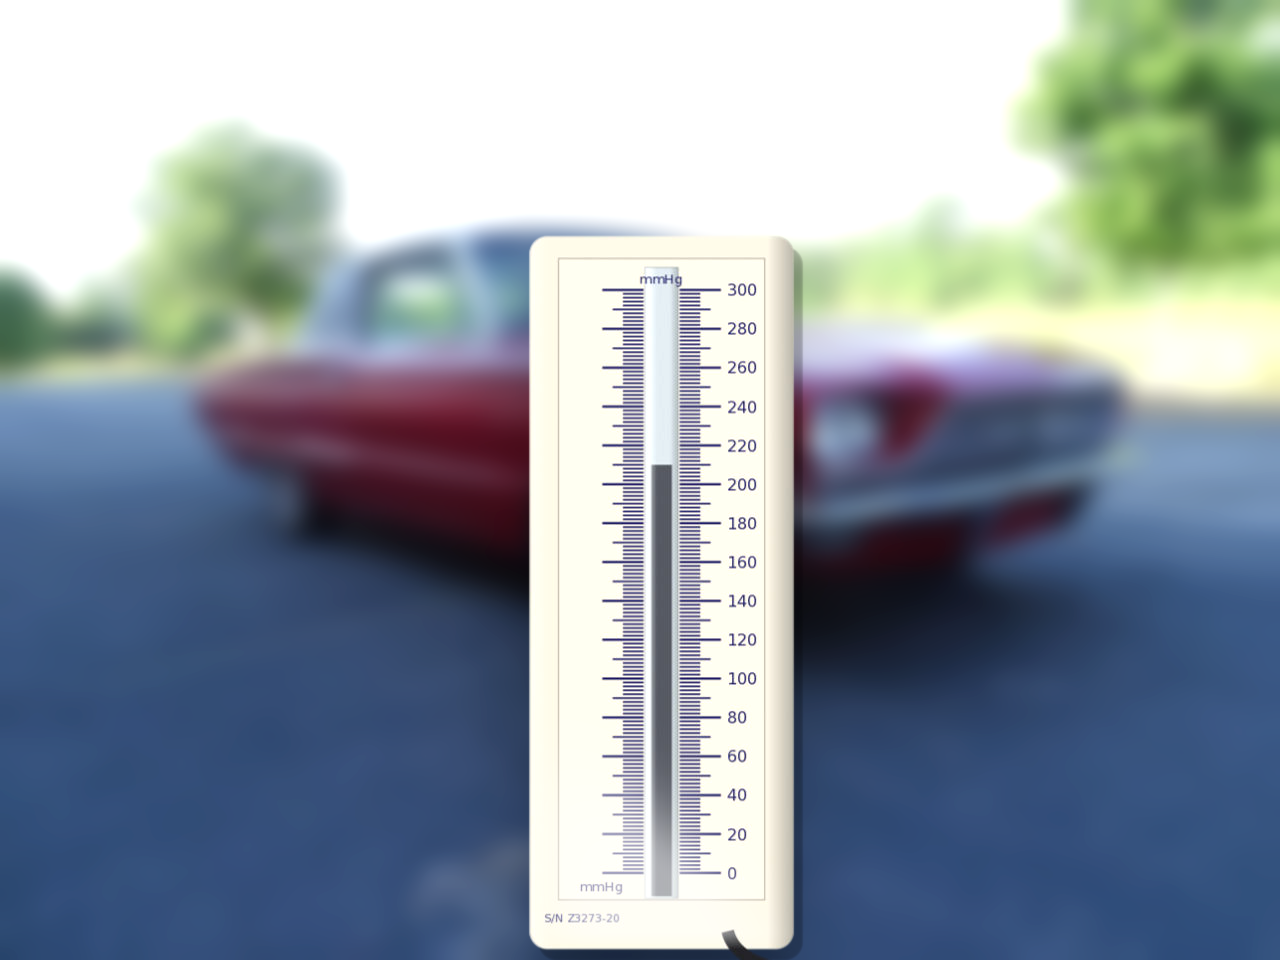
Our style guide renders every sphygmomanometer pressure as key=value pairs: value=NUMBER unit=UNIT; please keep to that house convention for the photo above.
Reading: value=210 unit=mmHg
